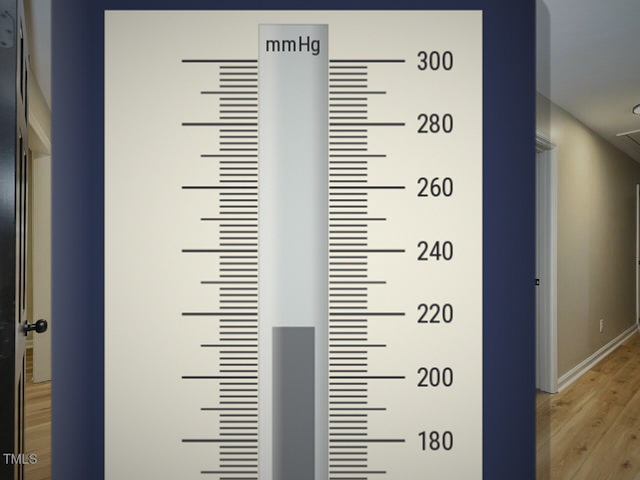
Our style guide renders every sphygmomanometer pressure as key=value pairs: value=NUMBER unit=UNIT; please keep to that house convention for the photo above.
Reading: value=216 unit=mmHg
